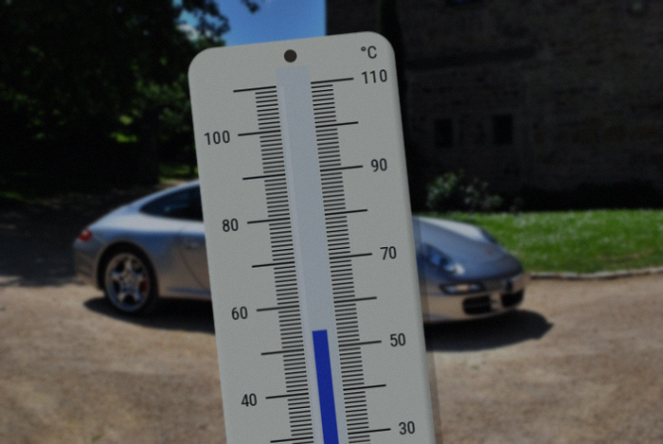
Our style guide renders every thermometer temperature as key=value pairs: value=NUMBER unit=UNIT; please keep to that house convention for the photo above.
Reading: value=54 unit=°C
